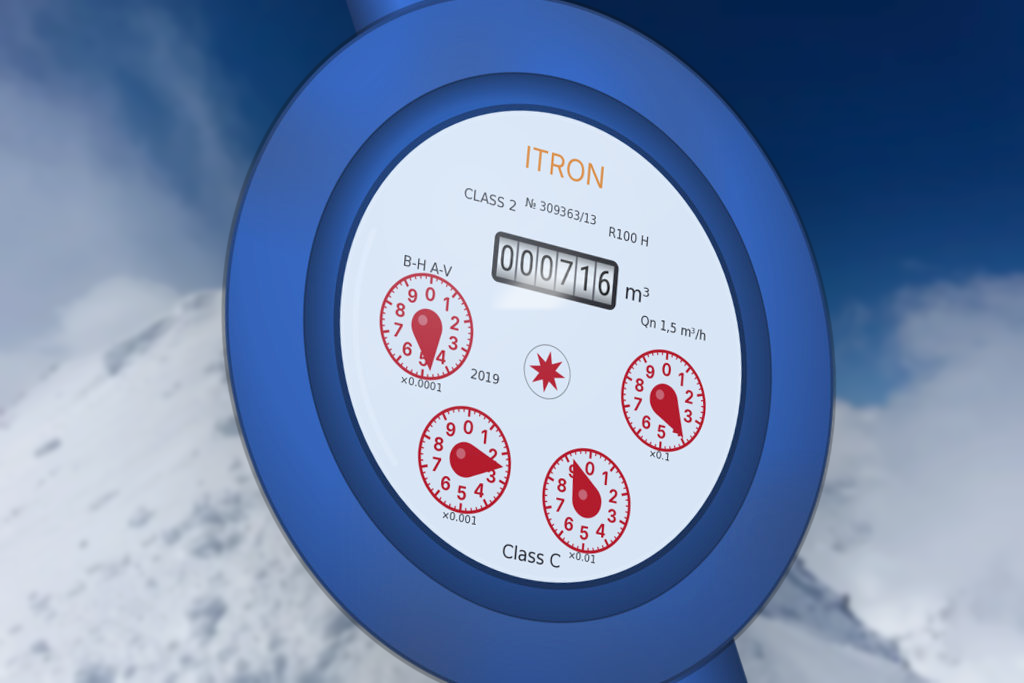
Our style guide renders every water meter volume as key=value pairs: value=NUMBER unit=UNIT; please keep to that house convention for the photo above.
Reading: value=716.3924 unit=m³
